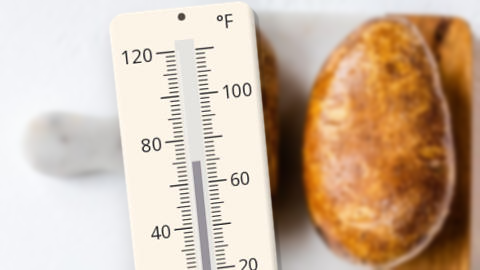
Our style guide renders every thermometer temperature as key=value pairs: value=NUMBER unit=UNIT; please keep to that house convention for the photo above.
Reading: value=70 unit=°F
